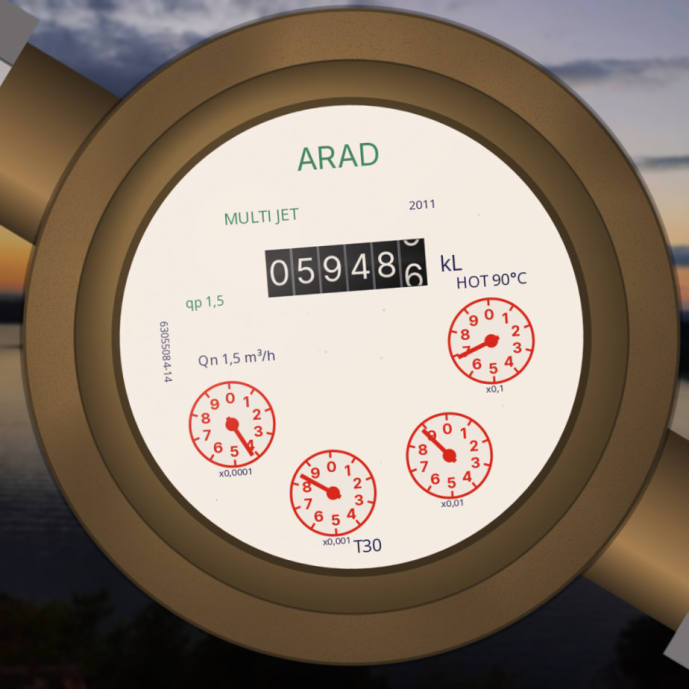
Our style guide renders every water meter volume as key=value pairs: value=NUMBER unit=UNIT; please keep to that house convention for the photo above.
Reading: value=59485.6884 unit=kL
